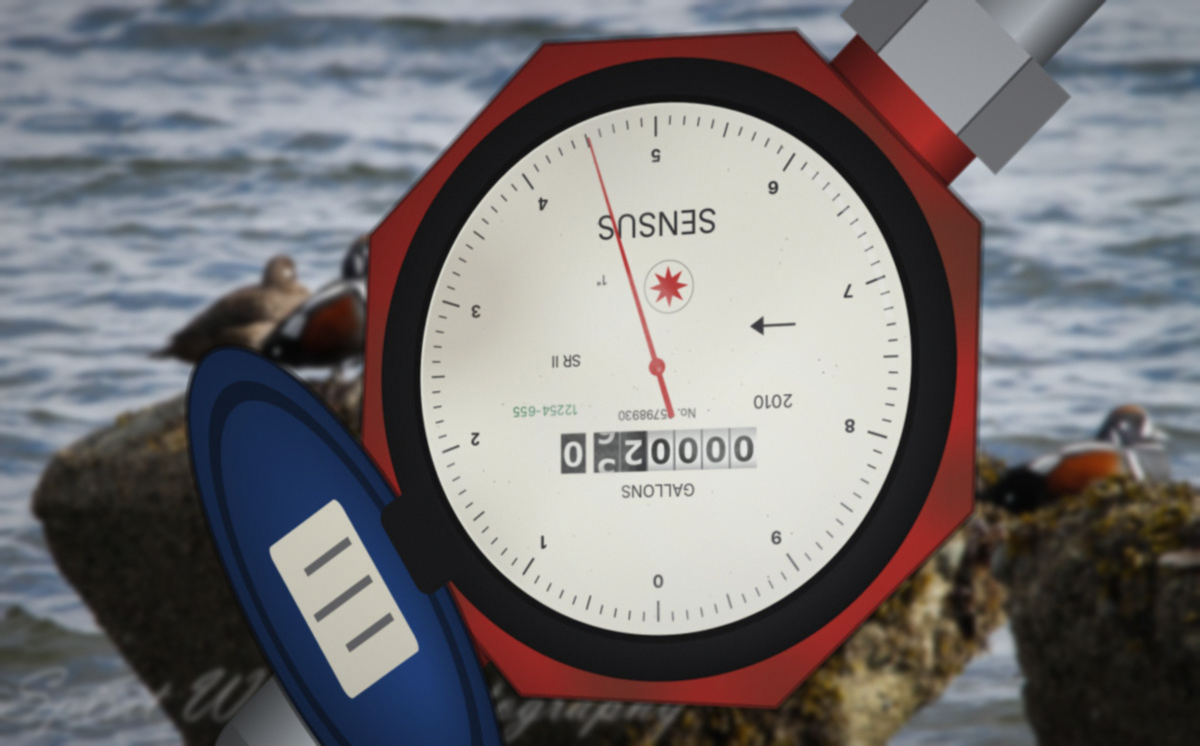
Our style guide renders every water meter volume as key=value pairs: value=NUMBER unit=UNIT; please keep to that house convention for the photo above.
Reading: value=254.5 unit=gal
